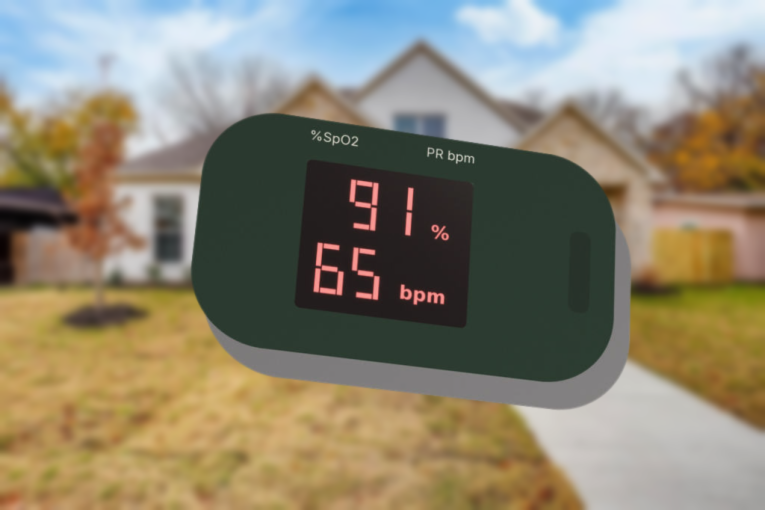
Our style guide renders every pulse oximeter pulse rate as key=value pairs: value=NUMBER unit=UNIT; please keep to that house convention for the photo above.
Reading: value=65 unit=bpm
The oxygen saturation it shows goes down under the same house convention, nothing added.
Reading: value=91 unit=%
